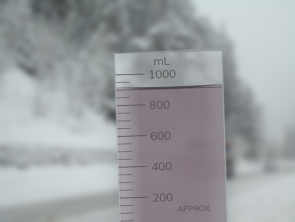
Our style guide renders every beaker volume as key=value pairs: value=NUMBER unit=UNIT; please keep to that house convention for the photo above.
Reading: value=900 unit=mL
